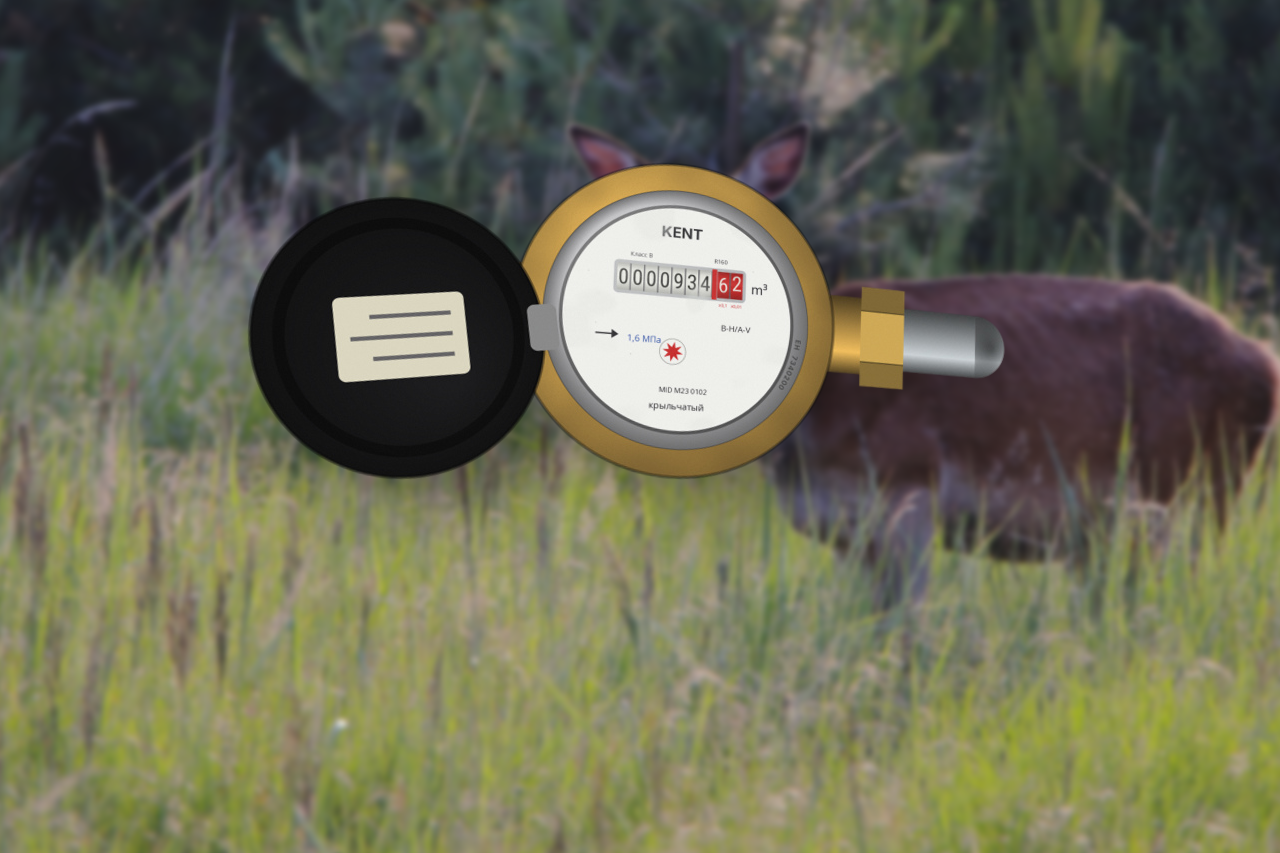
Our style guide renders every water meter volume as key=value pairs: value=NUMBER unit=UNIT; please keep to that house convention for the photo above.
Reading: value=934.62 unit=m³
